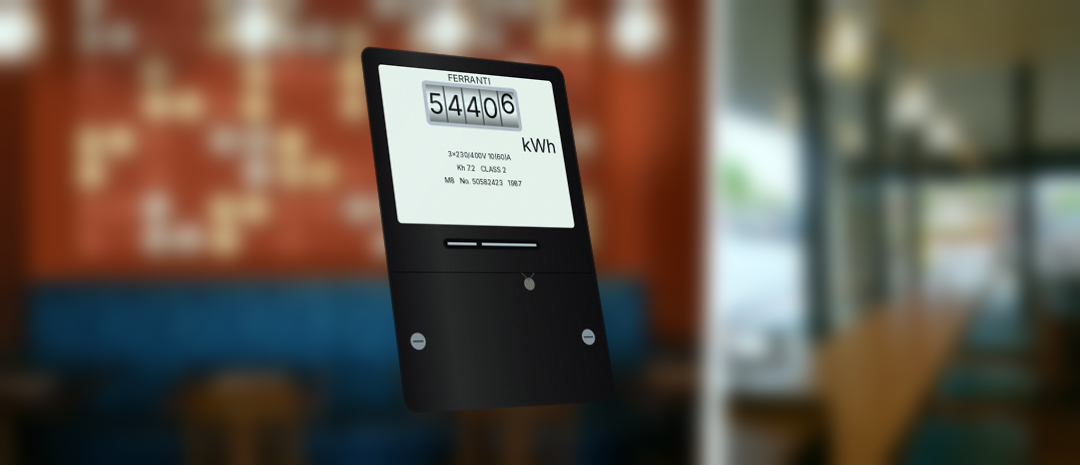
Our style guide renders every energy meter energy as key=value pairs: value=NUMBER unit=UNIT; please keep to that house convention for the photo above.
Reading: value=54406 unit=kWh
